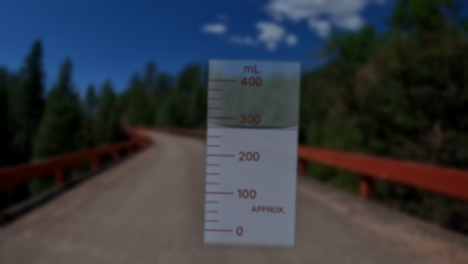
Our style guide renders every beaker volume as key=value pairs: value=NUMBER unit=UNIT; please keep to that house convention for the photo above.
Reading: value=275 unit=mL
